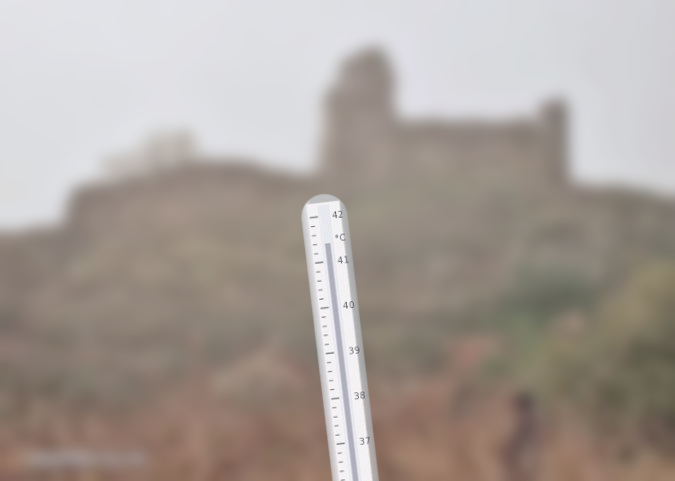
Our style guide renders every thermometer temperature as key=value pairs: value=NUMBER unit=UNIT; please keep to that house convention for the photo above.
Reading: value=41.4 unit=°C
